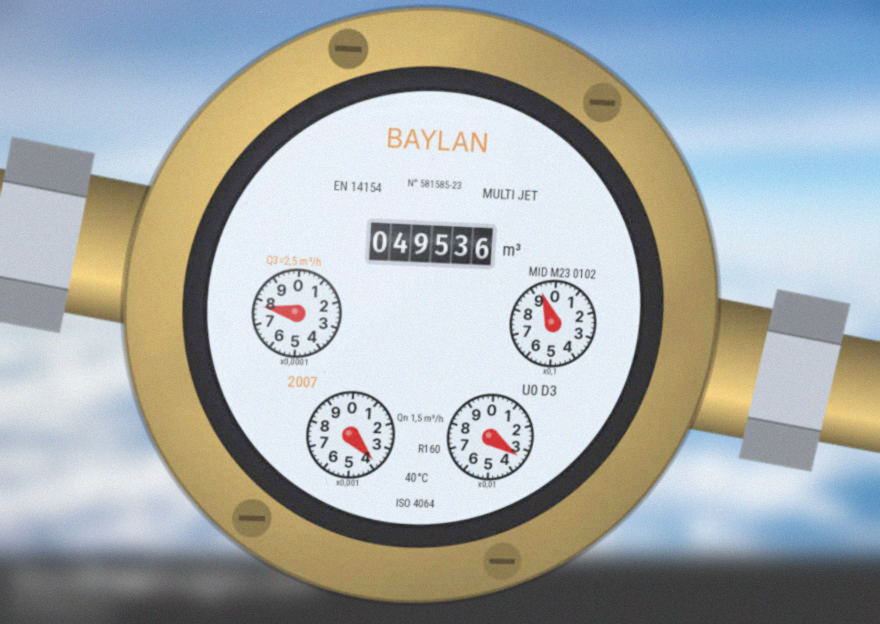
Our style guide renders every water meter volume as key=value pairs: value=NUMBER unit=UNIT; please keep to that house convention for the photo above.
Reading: value=49535.9337 unit=m³
